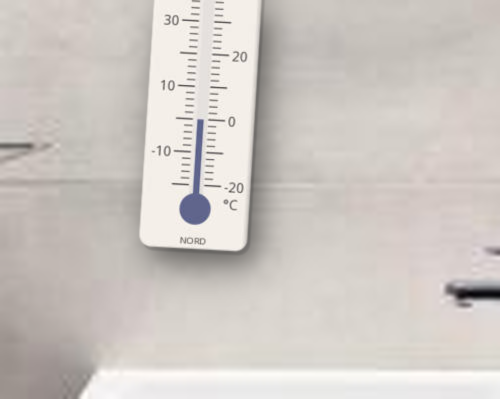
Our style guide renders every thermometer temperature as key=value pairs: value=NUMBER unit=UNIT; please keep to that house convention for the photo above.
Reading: value=0 unit=°C
